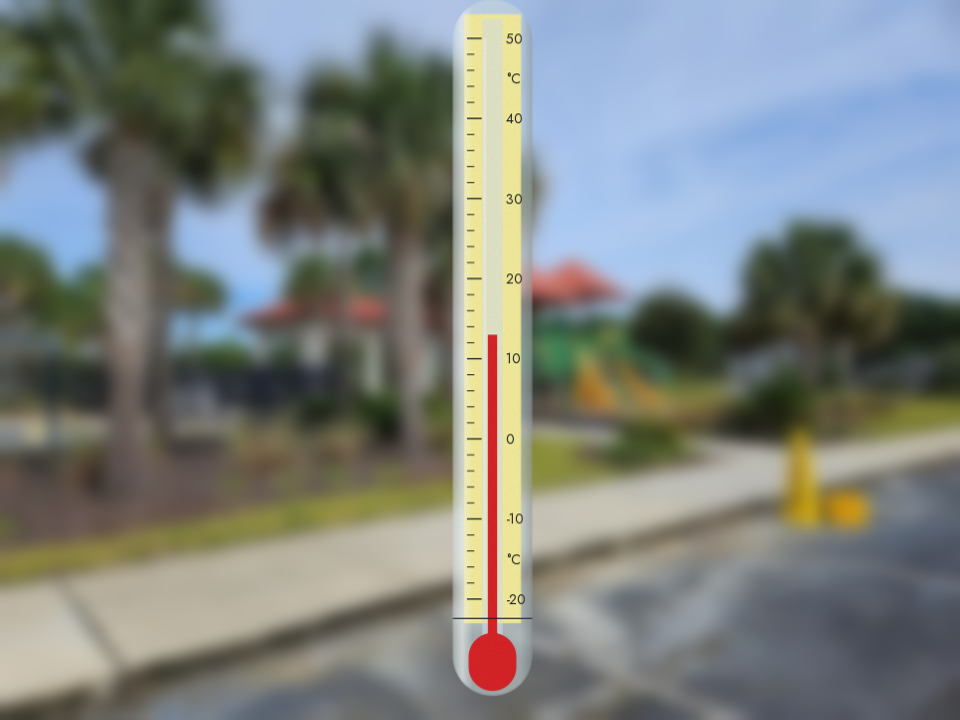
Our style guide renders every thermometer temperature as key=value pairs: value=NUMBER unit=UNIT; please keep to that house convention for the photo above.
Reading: value=13 unit=°C
